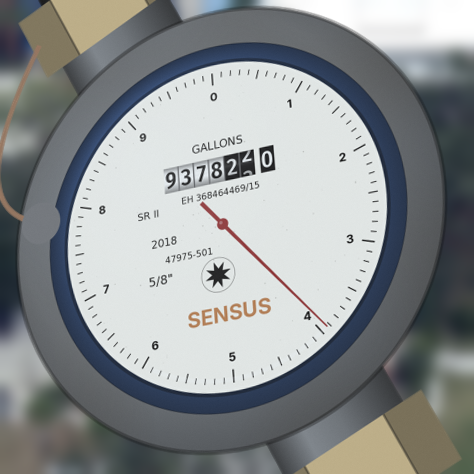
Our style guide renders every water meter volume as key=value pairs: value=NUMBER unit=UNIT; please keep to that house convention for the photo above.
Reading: value=9378223.9 unit=gal
